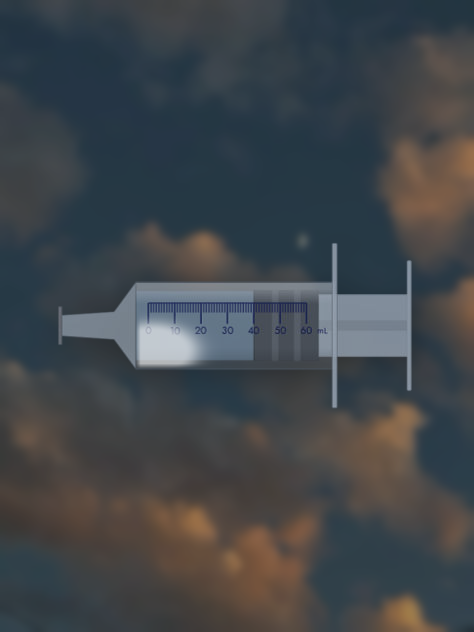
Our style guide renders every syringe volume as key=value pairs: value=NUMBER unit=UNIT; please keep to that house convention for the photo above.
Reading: value=40 unit=mL
